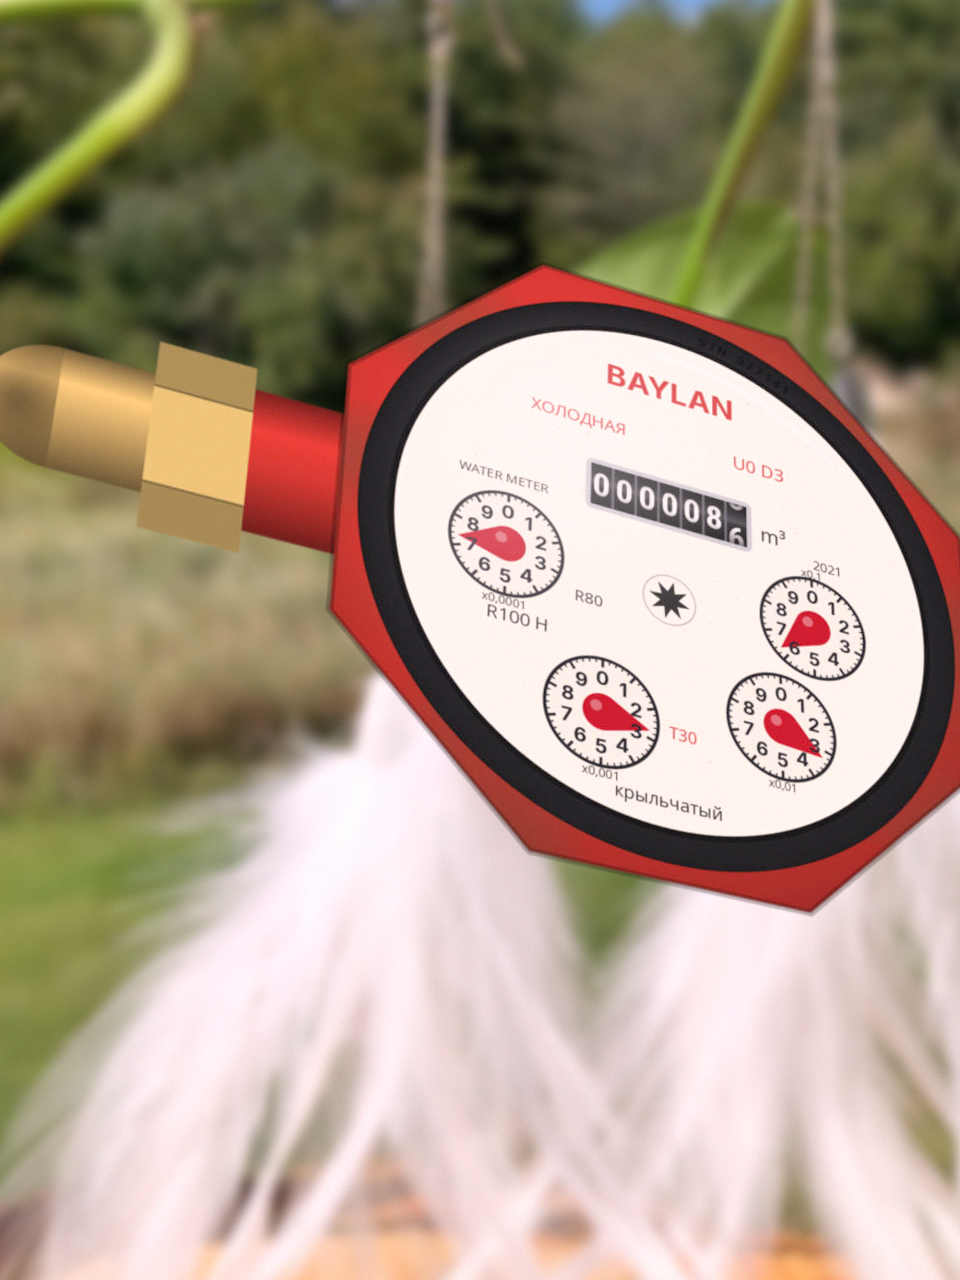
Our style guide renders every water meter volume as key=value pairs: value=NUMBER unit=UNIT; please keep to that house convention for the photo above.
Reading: value=85.6327 unit=m³
